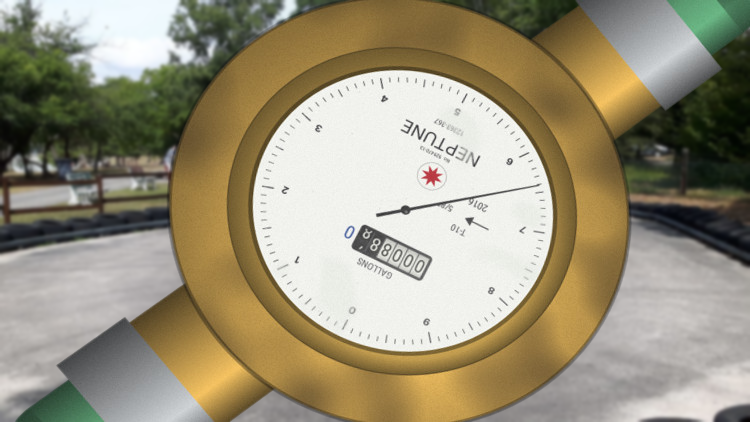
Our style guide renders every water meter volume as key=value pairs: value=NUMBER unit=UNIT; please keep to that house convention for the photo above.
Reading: value=8876.4 unit=gal
